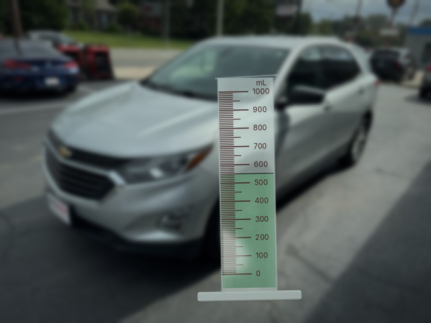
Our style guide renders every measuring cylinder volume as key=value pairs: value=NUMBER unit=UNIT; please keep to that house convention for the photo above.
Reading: value=550 unit=mL
